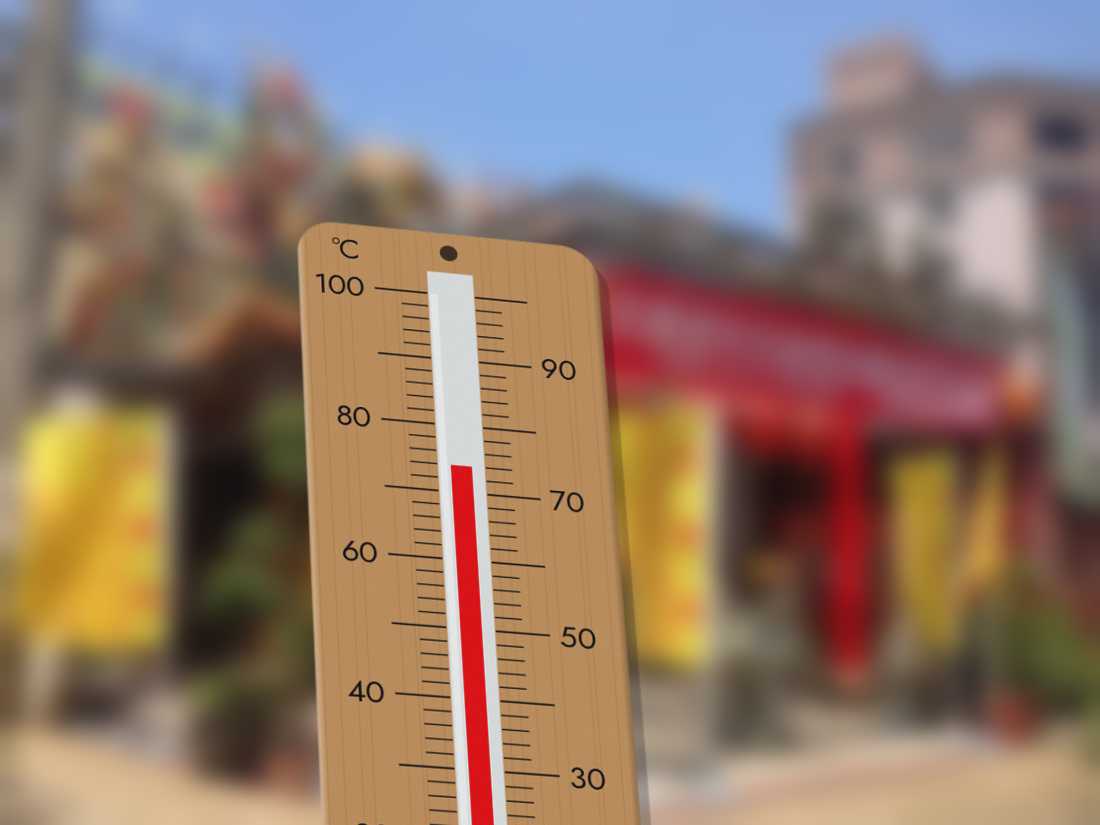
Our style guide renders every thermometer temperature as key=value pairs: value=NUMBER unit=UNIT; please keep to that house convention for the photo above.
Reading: value=74 unit=°C
